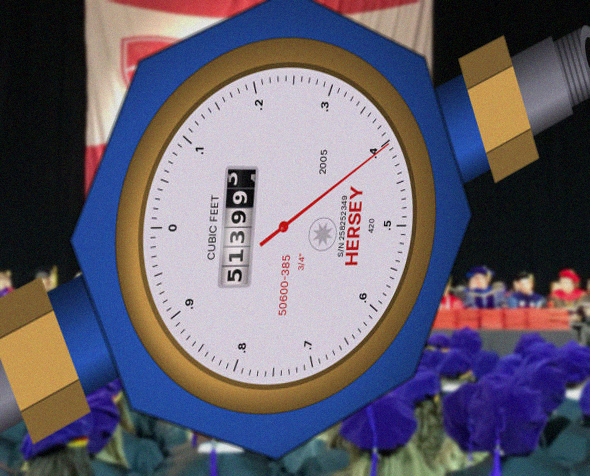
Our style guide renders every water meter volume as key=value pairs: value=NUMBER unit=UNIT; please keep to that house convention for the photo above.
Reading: value=513993.40 unit=ft³
